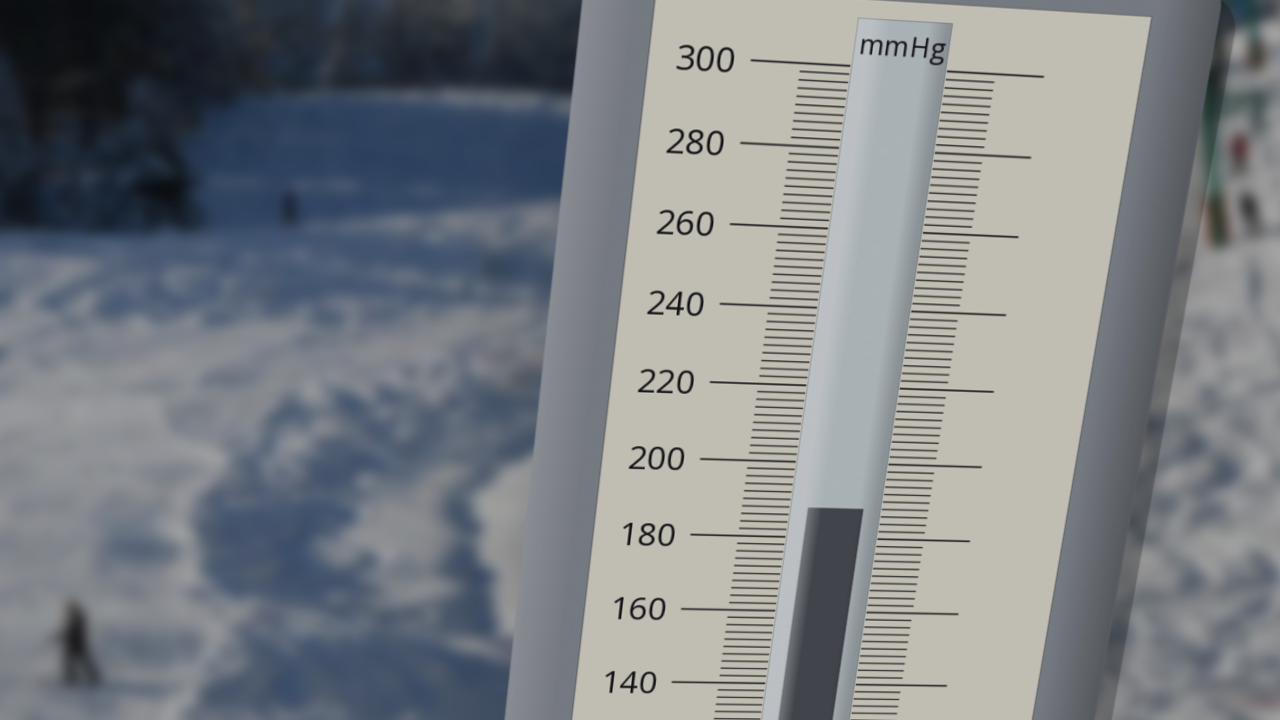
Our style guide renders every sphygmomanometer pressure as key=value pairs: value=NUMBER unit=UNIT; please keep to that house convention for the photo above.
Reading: value=188 unit=mmHg
